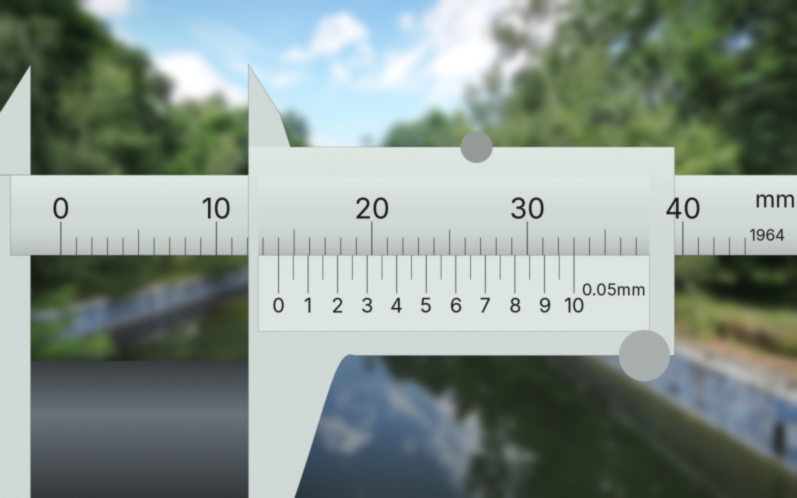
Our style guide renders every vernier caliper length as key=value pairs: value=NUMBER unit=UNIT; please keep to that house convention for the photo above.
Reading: value=14.0 unit=mm
